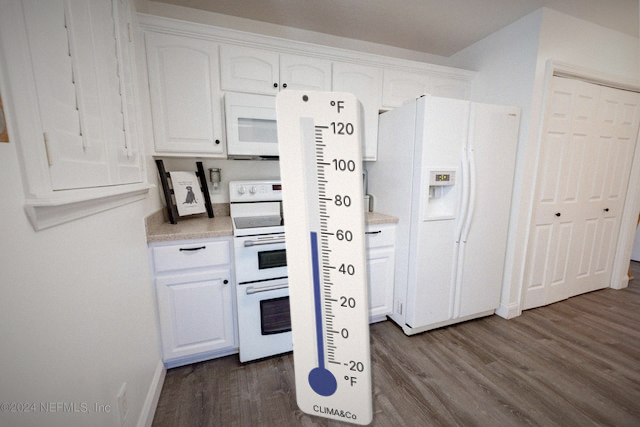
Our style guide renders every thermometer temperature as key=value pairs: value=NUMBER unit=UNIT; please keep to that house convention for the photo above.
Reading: value=60 unit=°F
